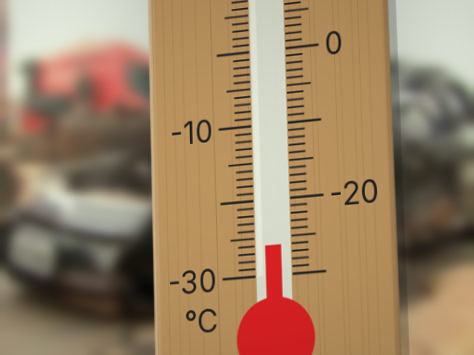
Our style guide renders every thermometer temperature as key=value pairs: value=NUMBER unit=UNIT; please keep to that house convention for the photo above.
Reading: value=-26 unit=°C
